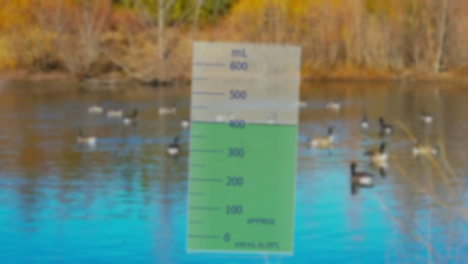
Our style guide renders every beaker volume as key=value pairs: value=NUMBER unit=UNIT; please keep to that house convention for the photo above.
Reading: value=400 unit=mL
